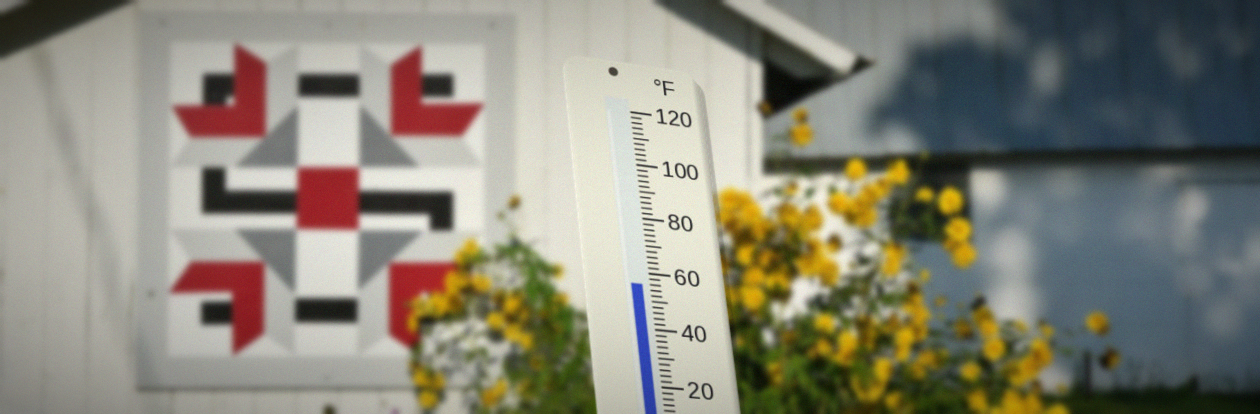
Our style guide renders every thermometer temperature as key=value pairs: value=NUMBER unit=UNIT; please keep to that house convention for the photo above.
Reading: value=56 unit=°F
